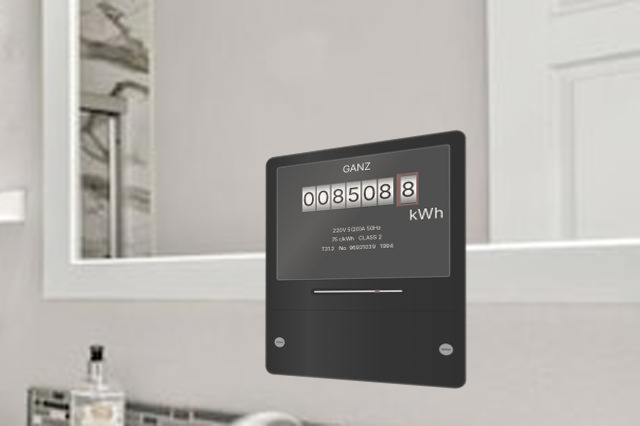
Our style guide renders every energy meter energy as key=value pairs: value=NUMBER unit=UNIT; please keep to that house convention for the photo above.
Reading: value=8508.8 unit=kWh
